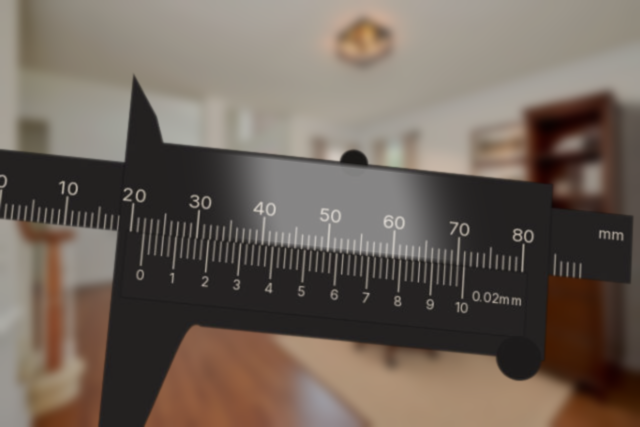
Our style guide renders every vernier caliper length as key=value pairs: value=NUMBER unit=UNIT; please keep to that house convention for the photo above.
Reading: value=22.0 unit=mm
